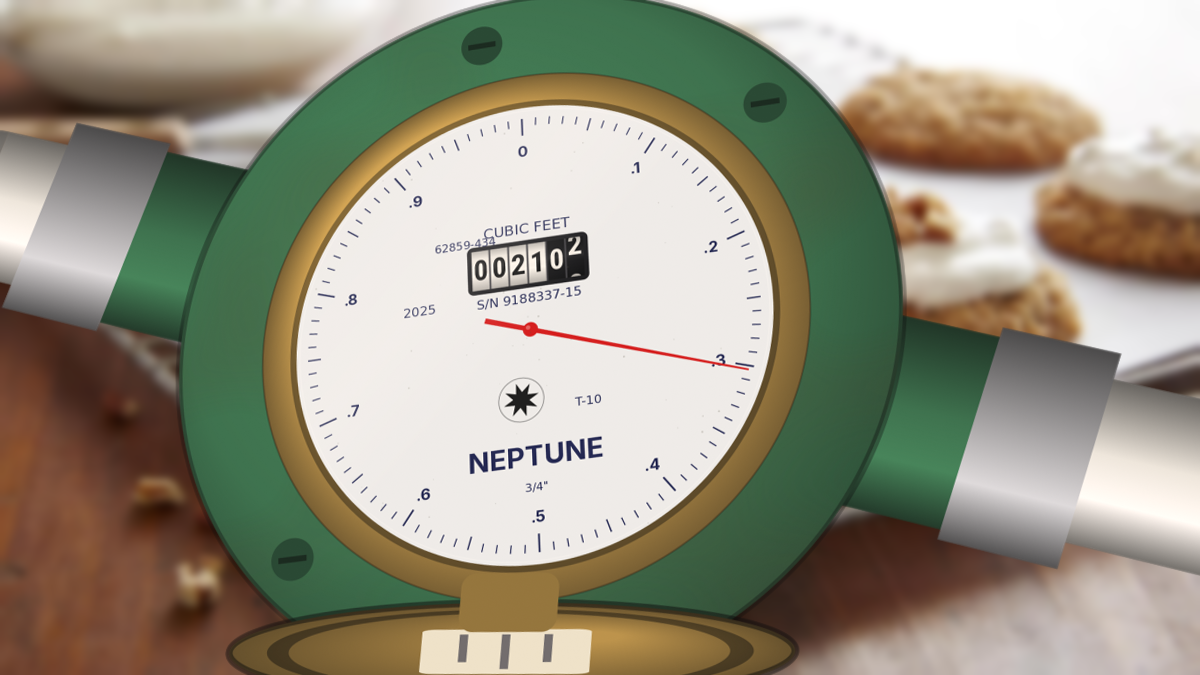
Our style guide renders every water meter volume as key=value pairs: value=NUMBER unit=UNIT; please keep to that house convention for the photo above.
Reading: value=2102.30 unit=ft³
